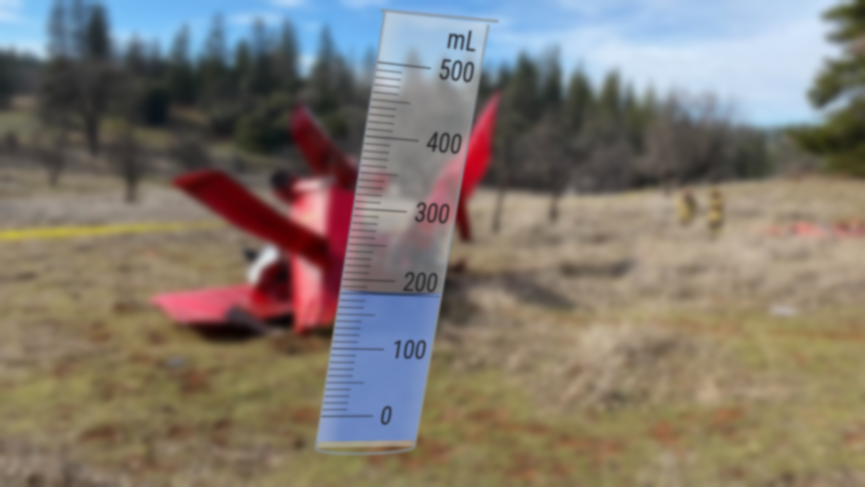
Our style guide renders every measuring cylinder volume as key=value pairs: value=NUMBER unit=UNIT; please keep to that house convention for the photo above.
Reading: value=180 unit=mL
